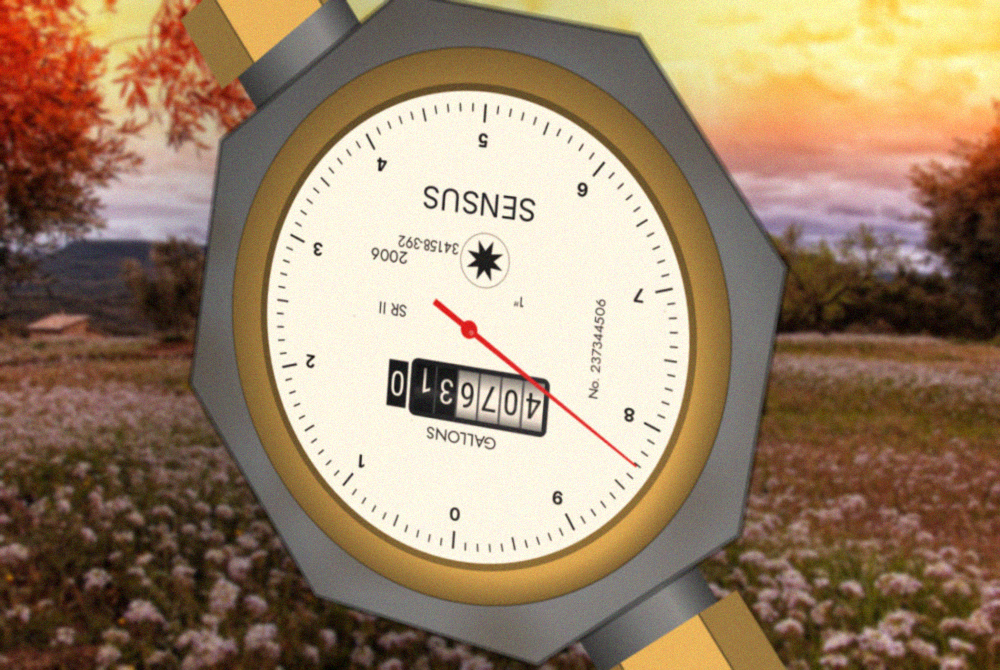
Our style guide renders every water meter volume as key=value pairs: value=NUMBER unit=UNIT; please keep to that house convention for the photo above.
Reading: value=4076308.3 unit=gal
